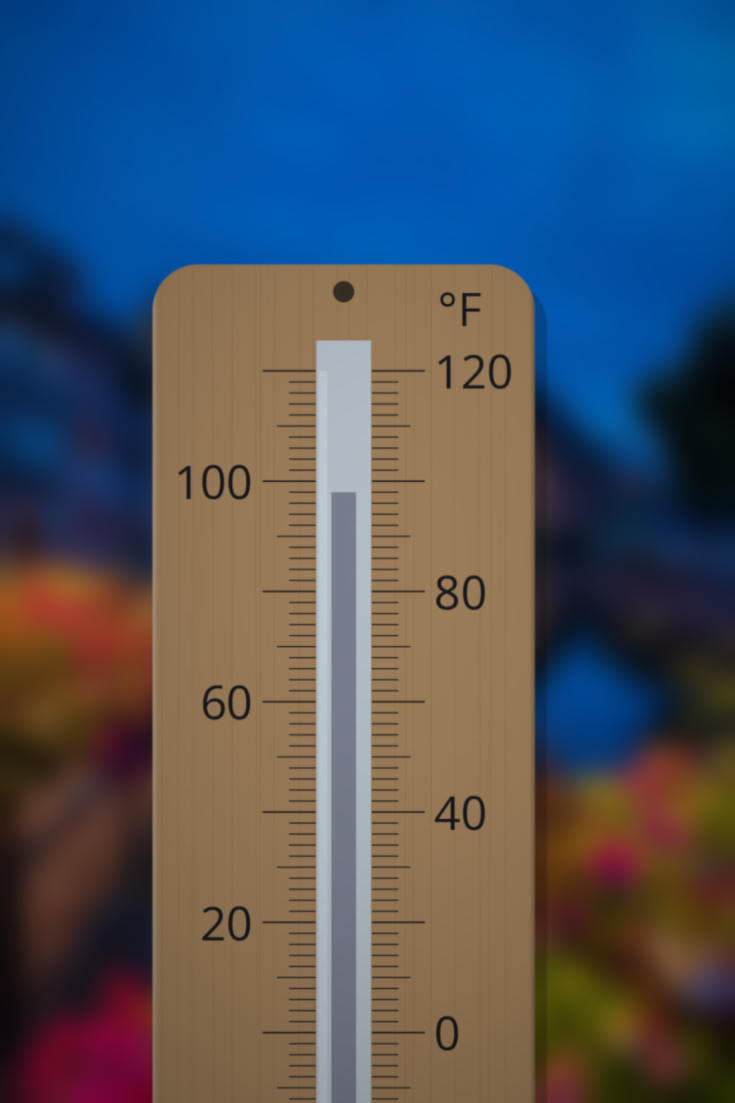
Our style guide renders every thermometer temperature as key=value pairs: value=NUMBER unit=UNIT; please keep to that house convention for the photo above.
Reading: value=98 unit=°F
